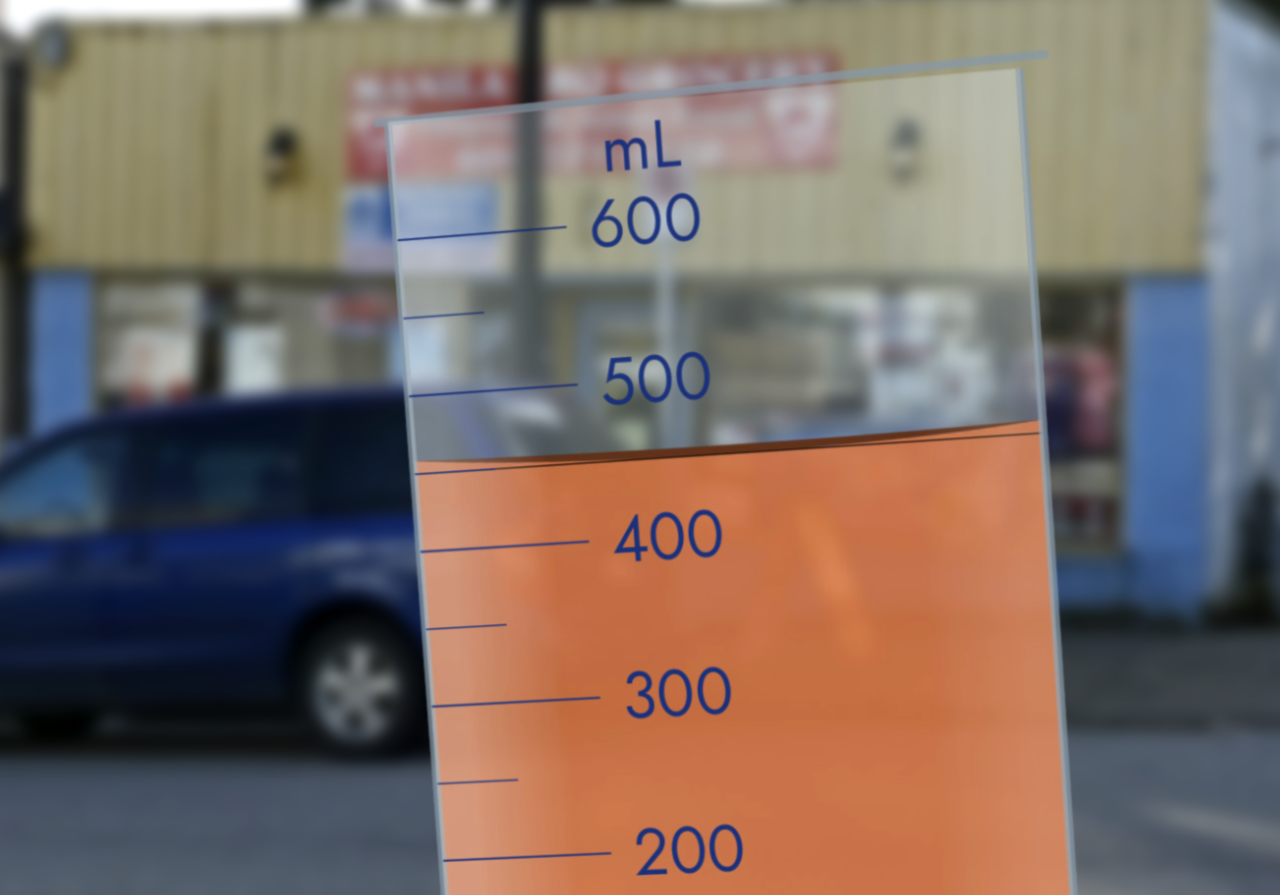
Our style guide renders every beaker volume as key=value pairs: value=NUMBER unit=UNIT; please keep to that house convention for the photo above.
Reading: value=450 unit=mL
